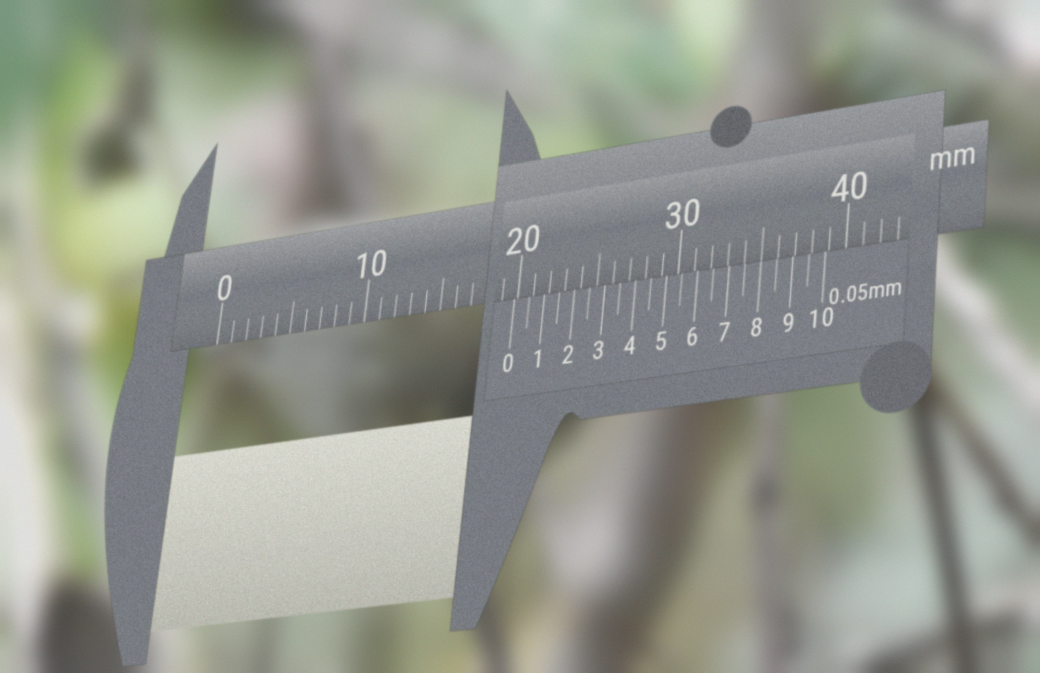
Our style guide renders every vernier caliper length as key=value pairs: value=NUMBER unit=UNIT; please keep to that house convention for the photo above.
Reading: value=19.8 unit=mm
